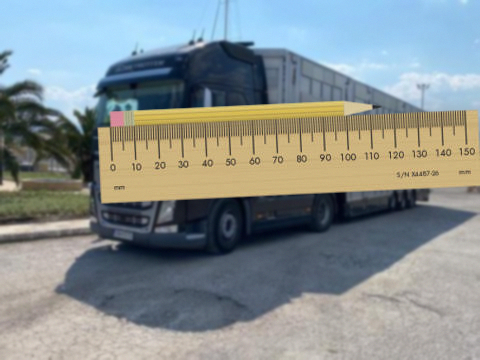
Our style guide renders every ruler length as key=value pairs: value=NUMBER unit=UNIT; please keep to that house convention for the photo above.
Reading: value=115 unit=mm
